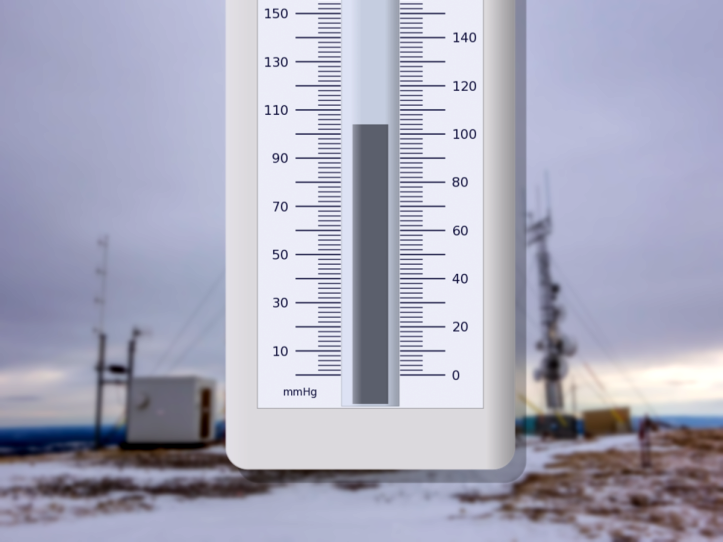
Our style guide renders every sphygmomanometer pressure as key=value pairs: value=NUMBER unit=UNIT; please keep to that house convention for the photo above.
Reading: value=104 unit=mmHg
